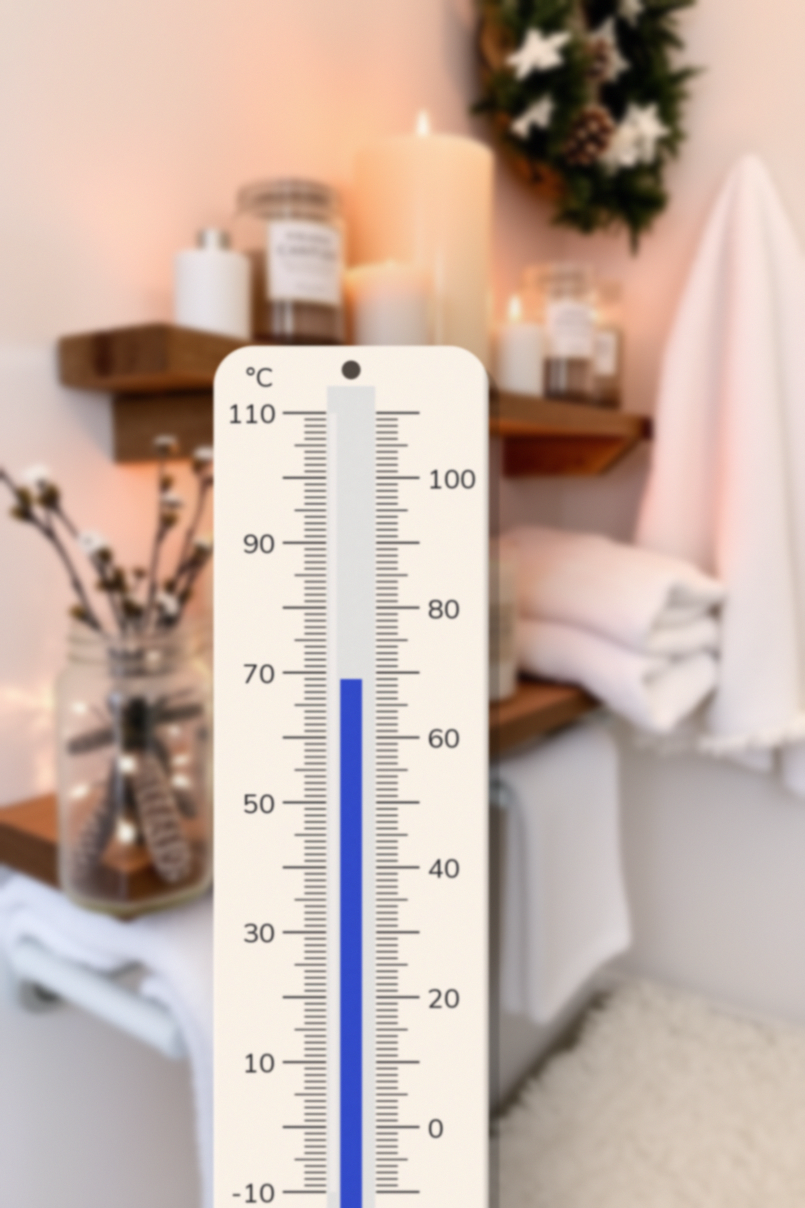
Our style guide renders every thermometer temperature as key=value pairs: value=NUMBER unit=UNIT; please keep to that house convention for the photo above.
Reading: value=69 unit=°C
